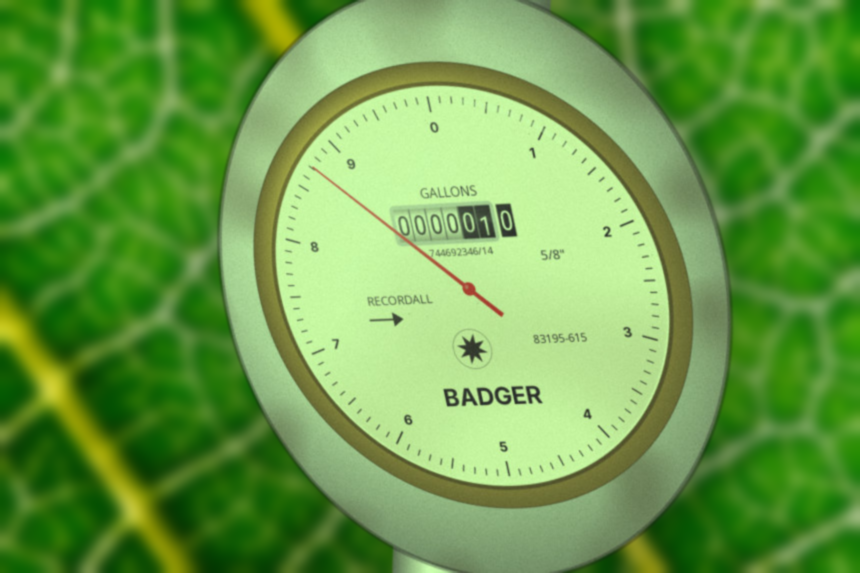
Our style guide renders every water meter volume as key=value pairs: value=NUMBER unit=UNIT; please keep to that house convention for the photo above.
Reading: value=8.7 unit=gal
